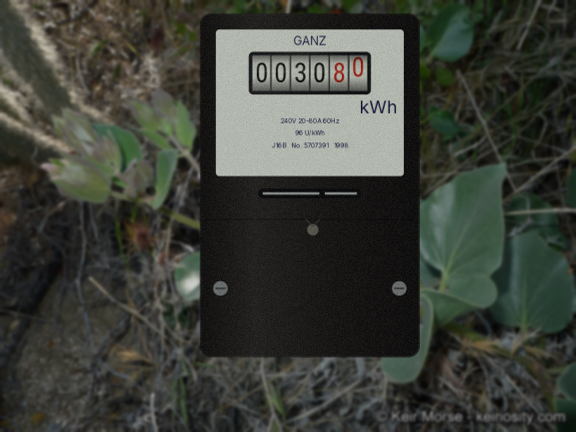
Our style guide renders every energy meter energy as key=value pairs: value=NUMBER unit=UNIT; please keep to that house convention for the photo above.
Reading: value=30.80 unit=kWh
